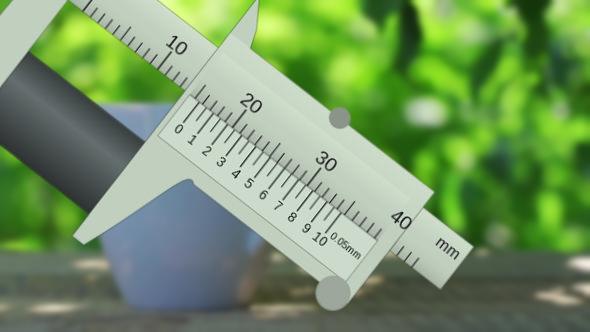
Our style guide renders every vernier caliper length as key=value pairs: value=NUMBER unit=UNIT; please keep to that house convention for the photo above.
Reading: value=15.6 unit=mm
